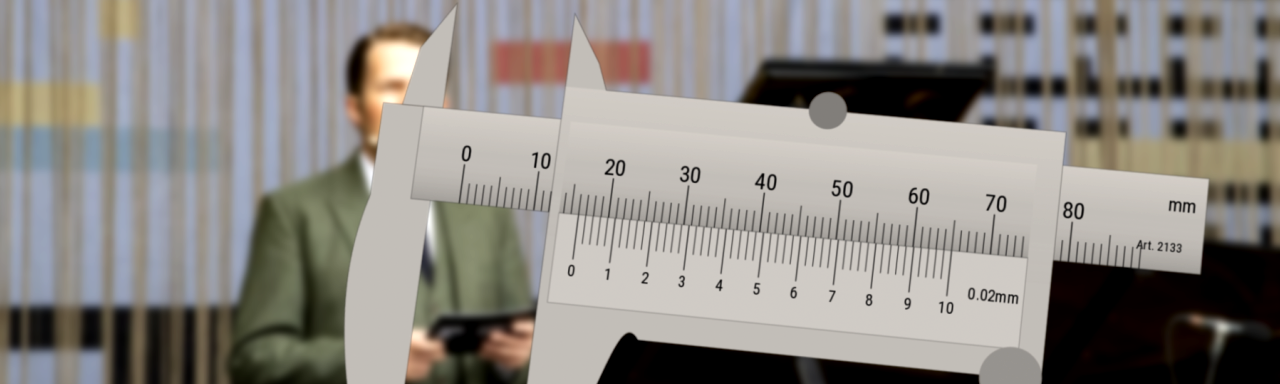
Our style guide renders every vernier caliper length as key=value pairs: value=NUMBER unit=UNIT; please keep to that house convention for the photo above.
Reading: value=16.0 unit=mm
